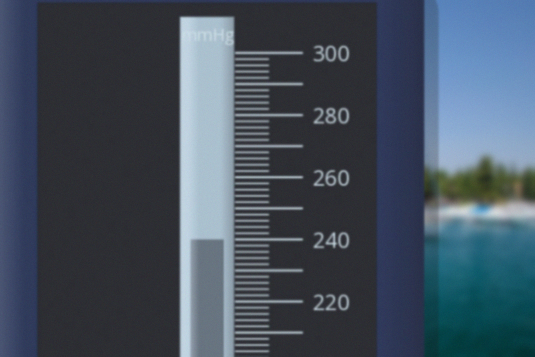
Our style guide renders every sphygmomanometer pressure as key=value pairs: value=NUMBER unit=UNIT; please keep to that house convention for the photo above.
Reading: value=240 unit=mmHg
